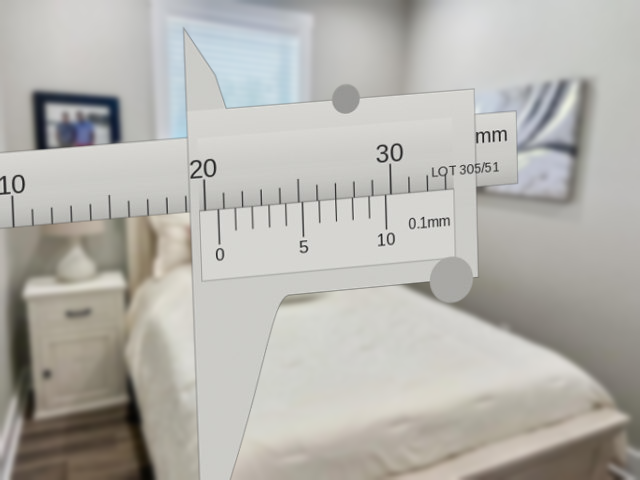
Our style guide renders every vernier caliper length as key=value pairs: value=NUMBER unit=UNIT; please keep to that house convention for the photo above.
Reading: value=20.7 unit=mm
